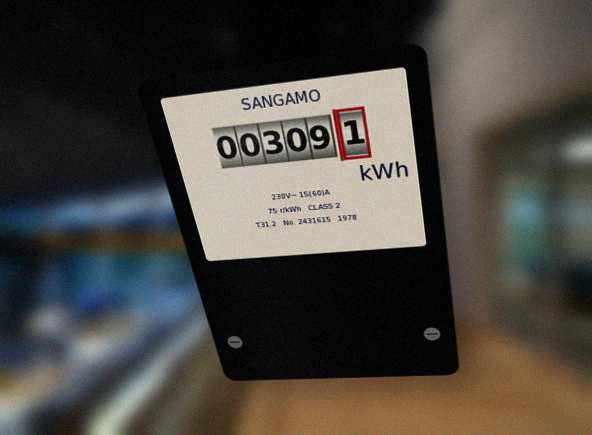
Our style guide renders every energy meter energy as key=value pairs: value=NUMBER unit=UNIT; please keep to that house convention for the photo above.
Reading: value=309.1 unit=kWh
